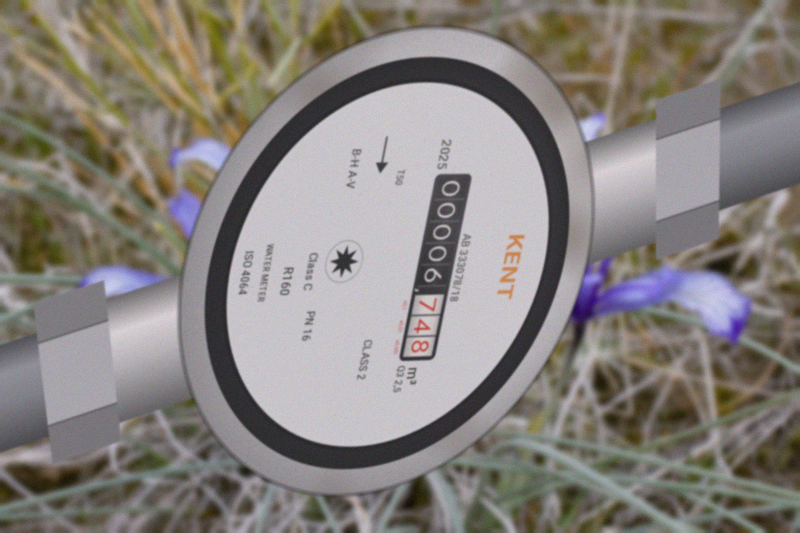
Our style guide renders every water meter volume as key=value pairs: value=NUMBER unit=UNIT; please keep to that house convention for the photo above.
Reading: value=6.748 unit=m³
